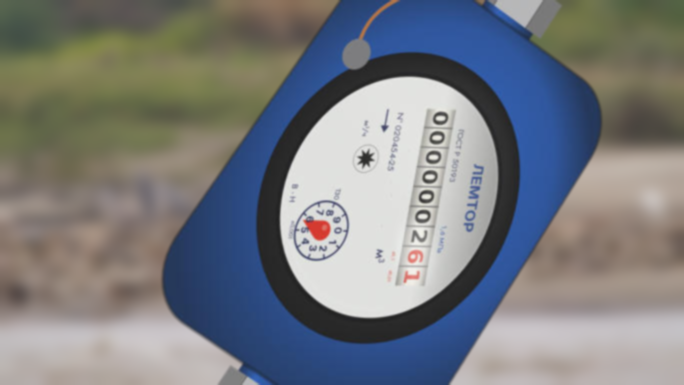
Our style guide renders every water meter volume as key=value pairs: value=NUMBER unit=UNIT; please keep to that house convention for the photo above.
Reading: value=2.615 unit=m³
